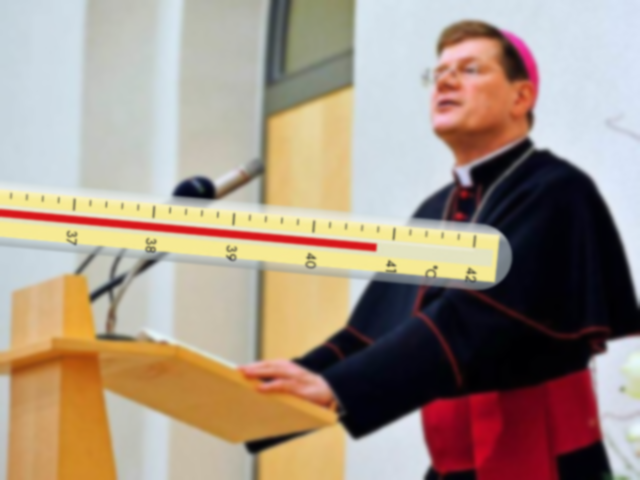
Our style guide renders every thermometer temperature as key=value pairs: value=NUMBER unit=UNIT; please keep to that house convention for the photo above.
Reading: value=40.8 unit=°C
